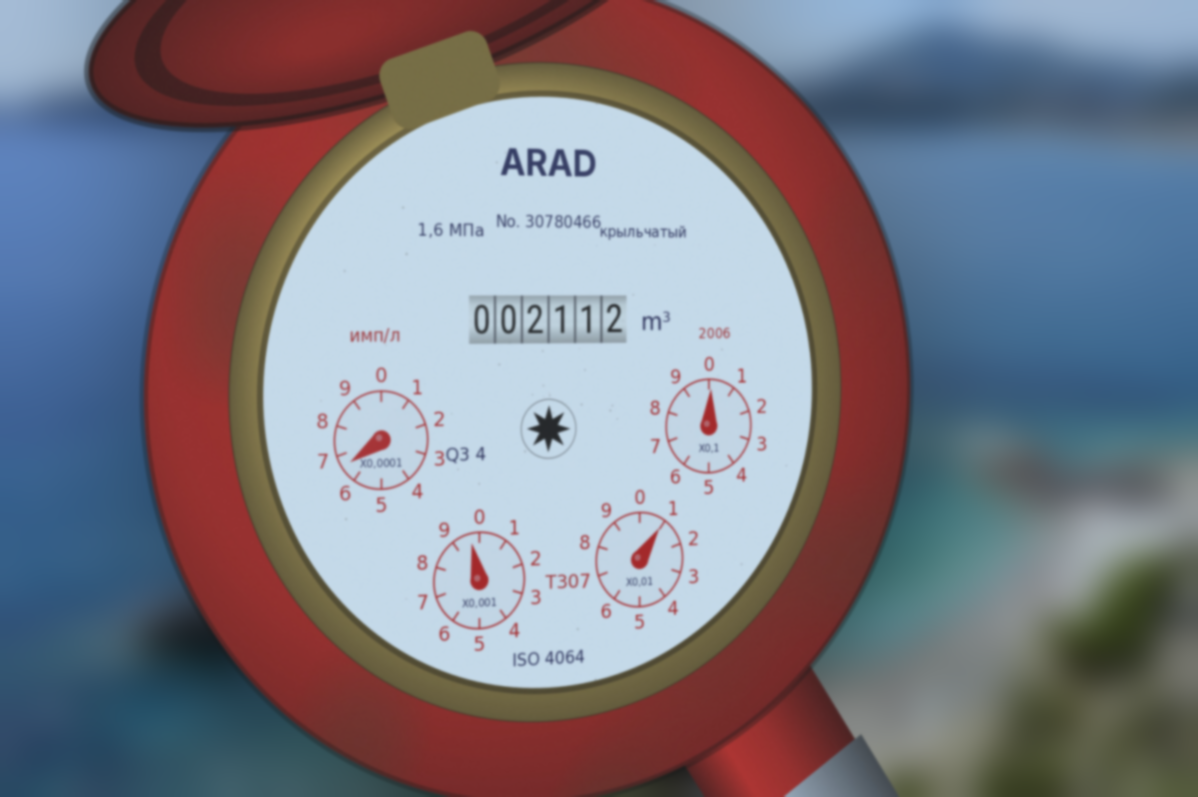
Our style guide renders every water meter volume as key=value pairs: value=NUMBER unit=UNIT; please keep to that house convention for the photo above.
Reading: value=2112.0096 unit=m³
